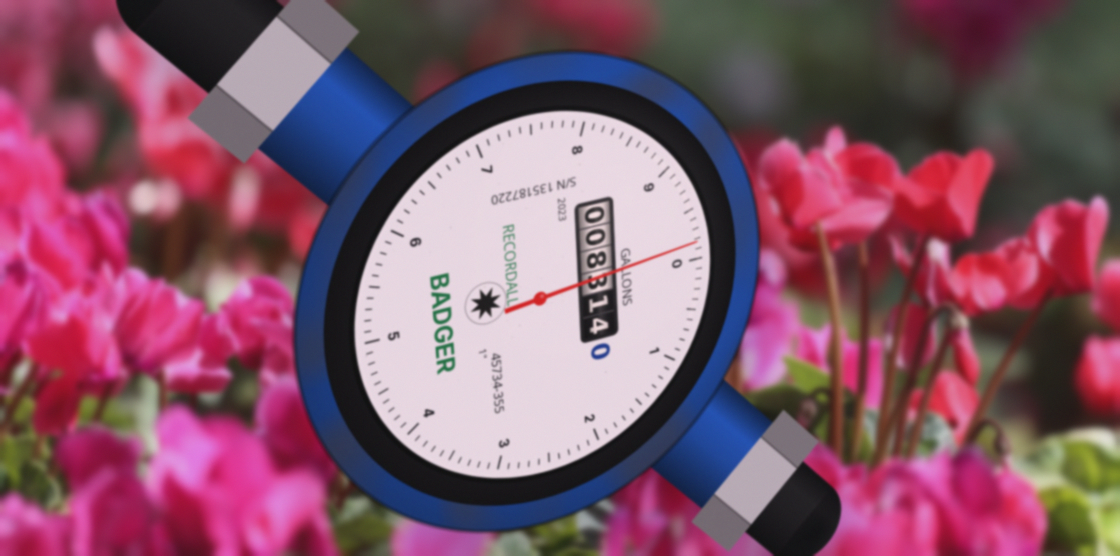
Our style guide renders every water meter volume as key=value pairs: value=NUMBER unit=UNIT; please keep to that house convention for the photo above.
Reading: value=83139.8 unit=gal
